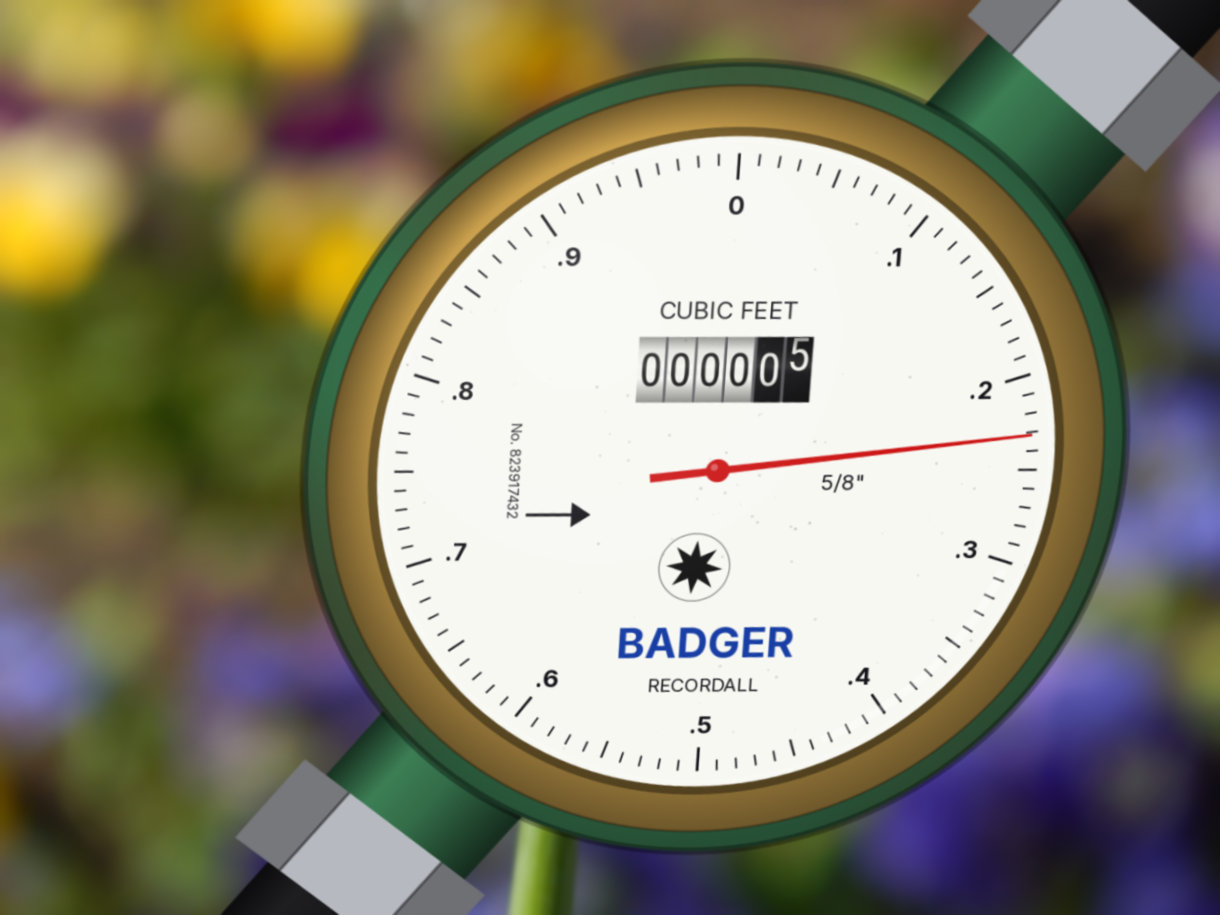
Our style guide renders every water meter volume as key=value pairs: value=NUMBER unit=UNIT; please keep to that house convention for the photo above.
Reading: value=5.23 unit=ft³
